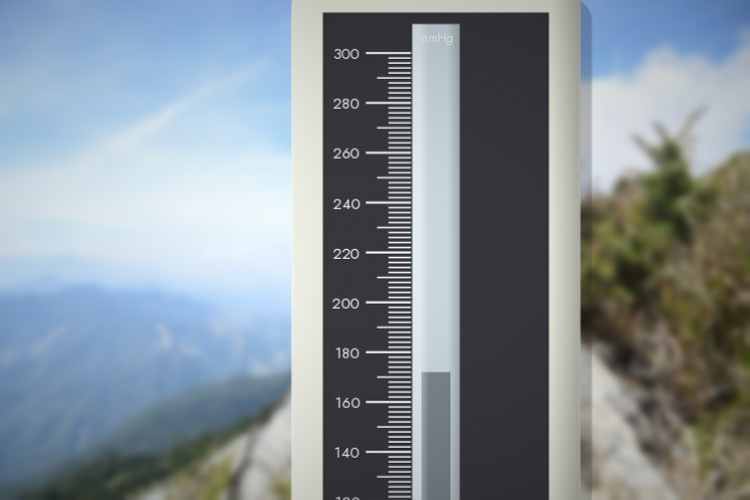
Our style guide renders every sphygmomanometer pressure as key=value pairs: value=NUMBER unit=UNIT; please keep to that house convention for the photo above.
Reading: value=172 unit=mmHg
